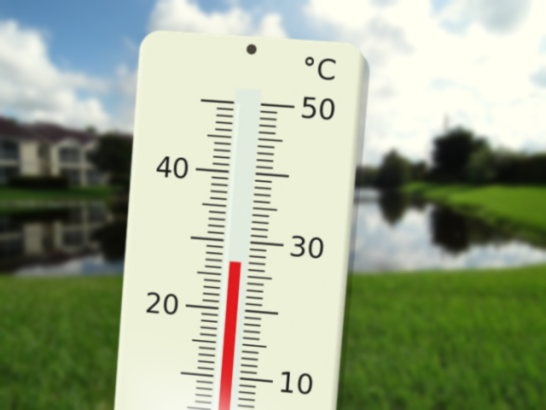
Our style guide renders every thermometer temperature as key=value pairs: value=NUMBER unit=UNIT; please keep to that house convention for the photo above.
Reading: value=27 unit=°C
